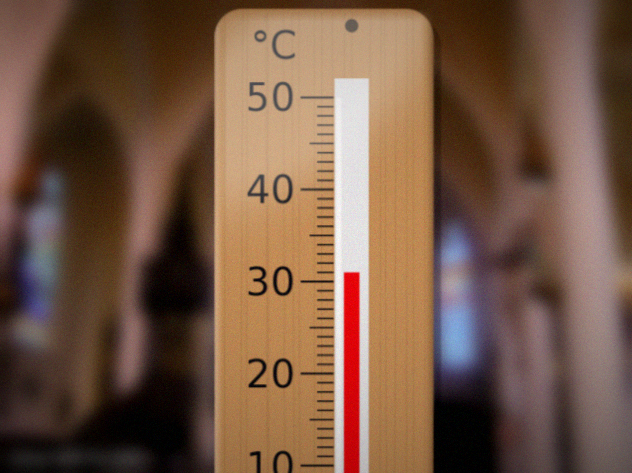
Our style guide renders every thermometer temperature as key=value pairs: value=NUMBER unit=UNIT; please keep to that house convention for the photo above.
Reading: value=31 unit=°C
